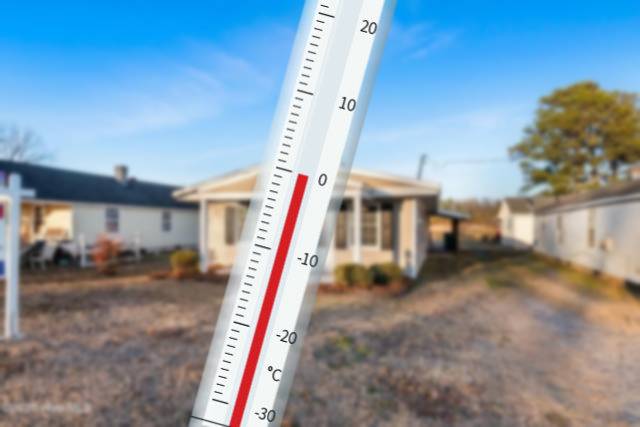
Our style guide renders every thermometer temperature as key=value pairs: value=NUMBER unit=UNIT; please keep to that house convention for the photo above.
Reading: value=0 unit=°C
